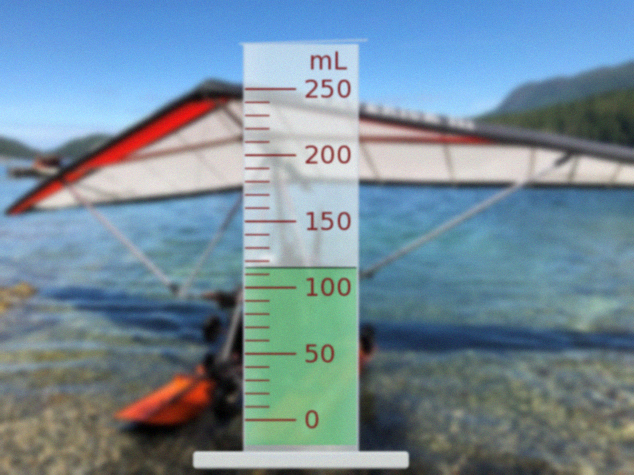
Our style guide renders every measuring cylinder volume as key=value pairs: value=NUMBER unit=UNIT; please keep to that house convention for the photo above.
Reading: value=115 unit=mL
